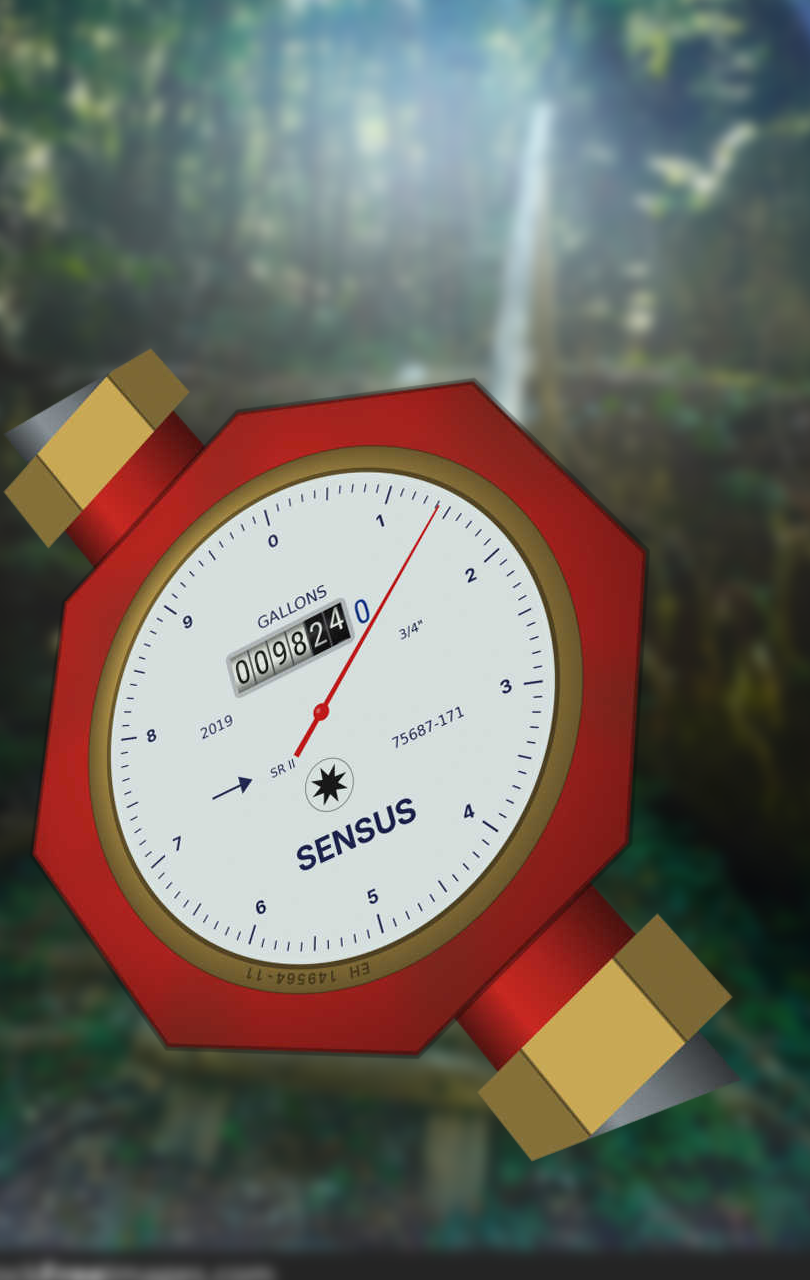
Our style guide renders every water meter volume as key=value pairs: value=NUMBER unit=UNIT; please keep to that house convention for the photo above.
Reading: value=98241.4 unit=gal
